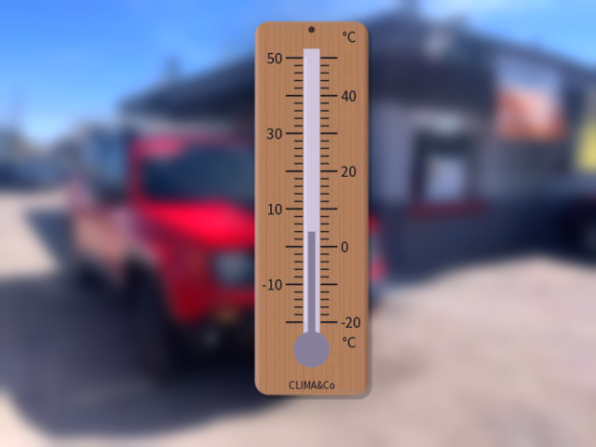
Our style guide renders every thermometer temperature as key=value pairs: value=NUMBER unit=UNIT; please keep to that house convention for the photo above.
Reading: value=4 unit=°C
